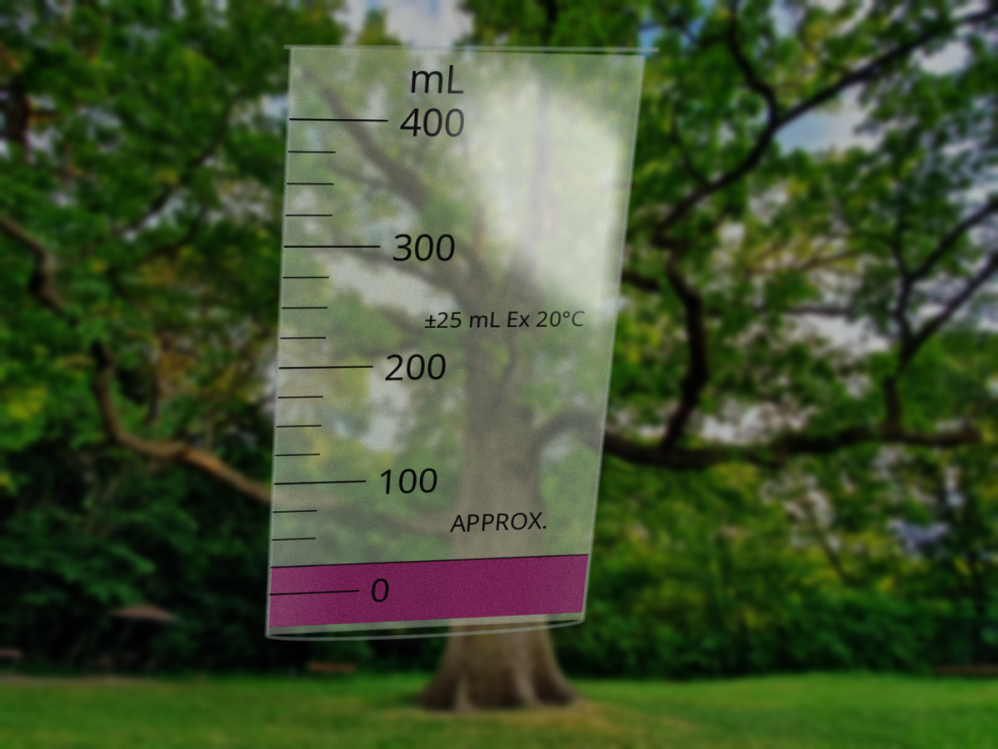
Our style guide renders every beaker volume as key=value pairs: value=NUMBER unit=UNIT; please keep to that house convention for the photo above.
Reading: value=25 unit=mL
